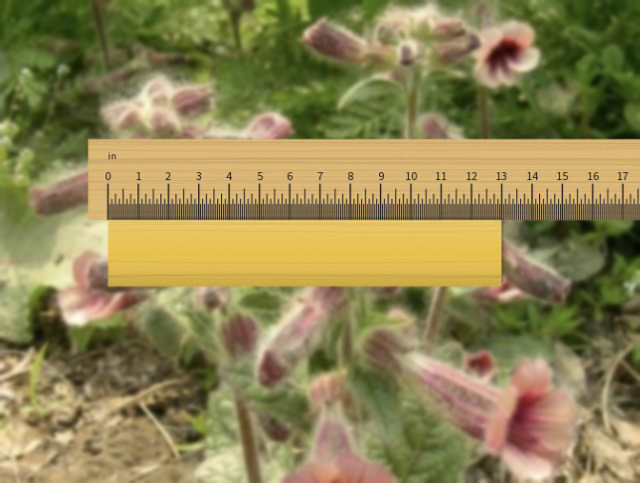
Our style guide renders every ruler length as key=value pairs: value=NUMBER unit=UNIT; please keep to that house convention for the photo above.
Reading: value=13 unit=in
